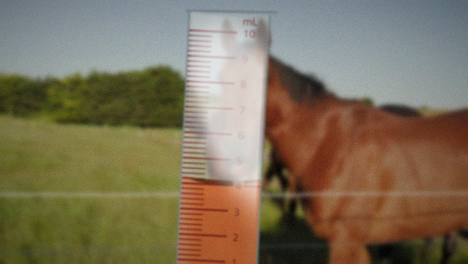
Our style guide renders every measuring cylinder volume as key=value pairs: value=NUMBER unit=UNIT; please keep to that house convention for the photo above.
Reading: value=4 unit=mL
